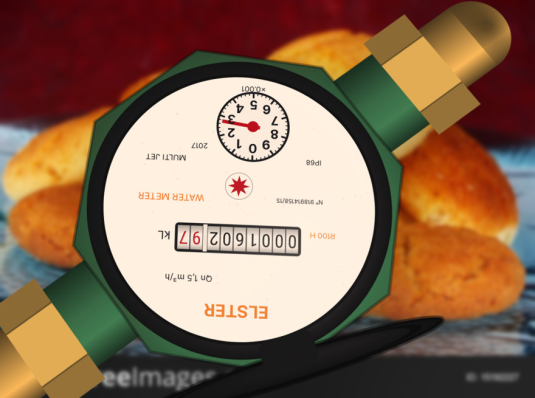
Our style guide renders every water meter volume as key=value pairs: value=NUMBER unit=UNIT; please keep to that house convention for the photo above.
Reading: value=1602.972 unit=kL
